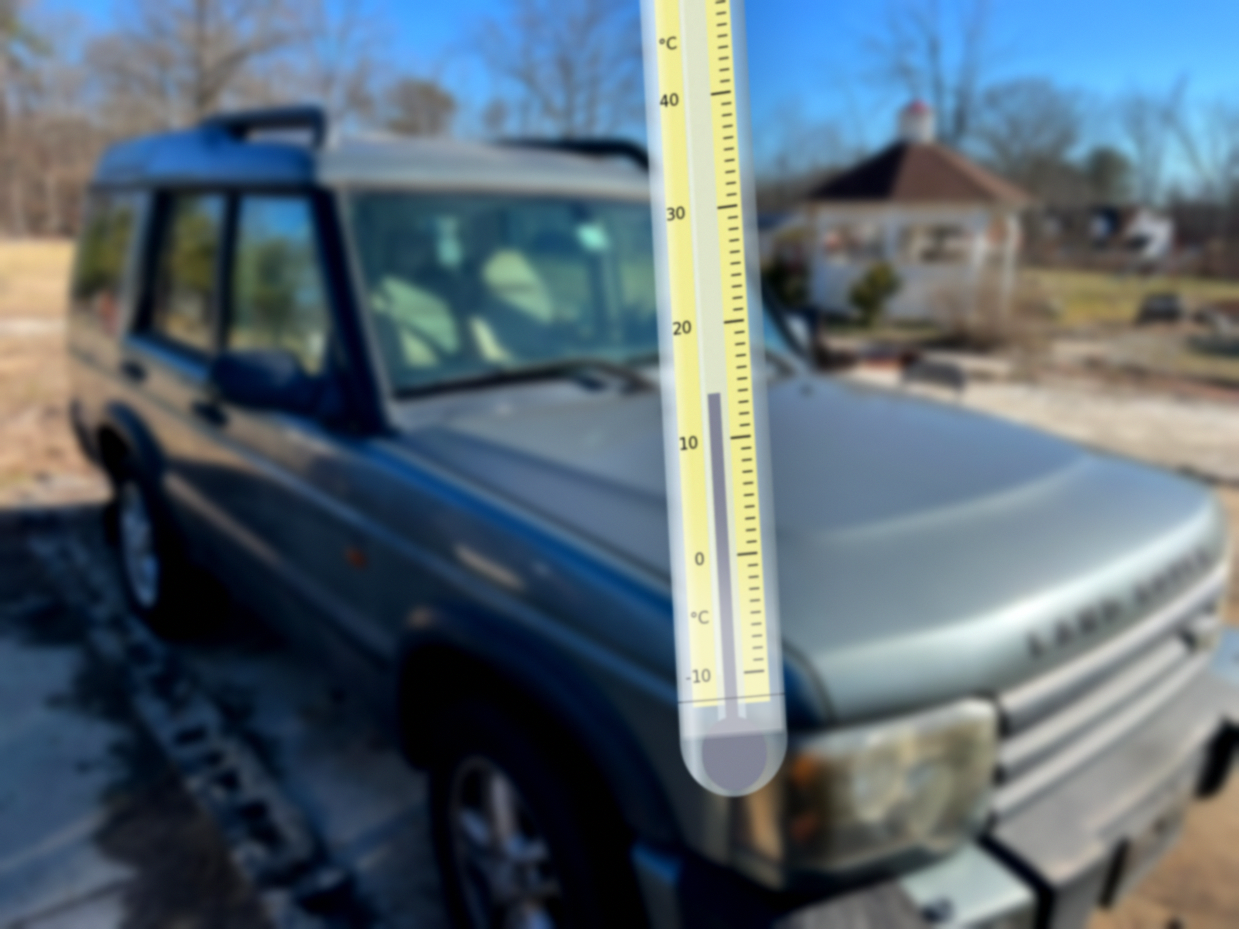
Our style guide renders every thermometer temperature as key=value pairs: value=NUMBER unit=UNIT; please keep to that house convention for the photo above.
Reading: value=14 unit=°C
